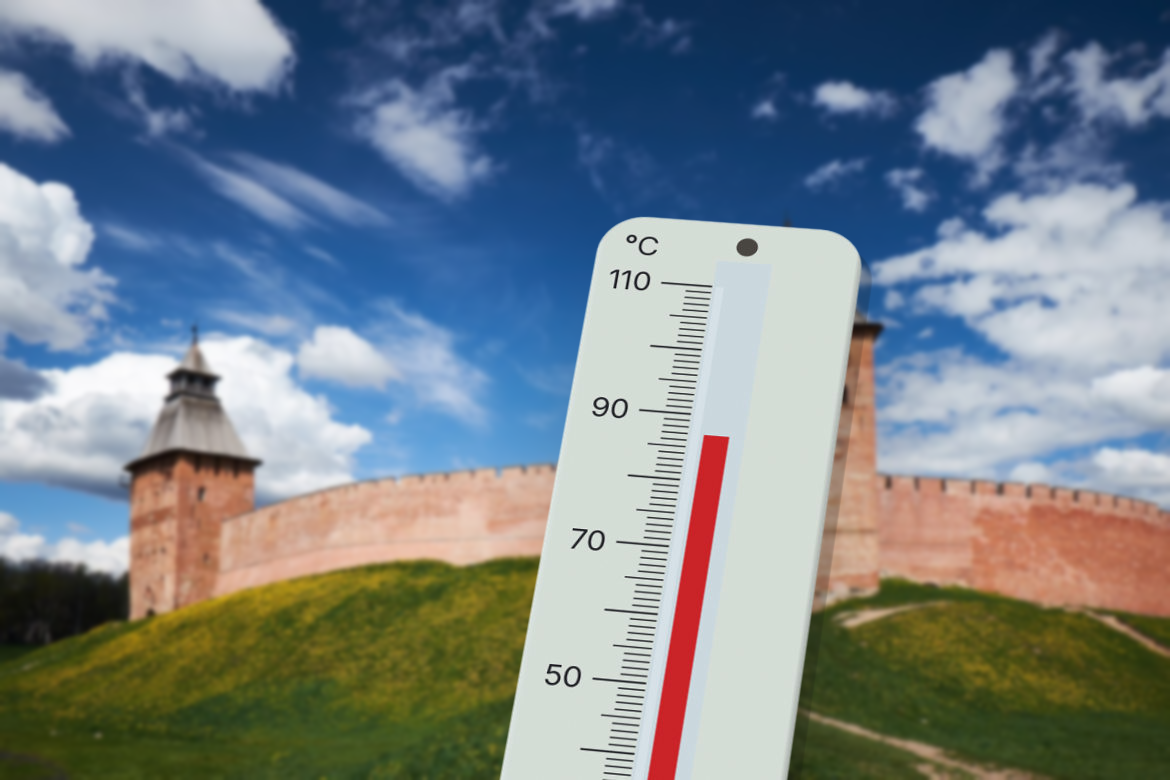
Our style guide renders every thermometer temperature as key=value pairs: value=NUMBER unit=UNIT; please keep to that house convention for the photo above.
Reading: value=87 unit=°C
